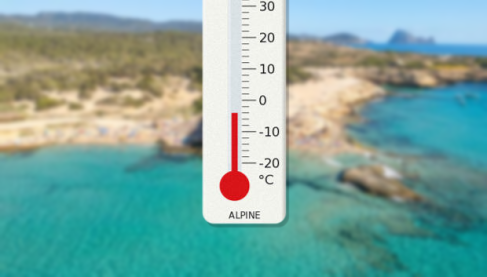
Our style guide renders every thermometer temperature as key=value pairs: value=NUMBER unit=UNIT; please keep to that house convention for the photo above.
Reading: value=-4 unit=°C
